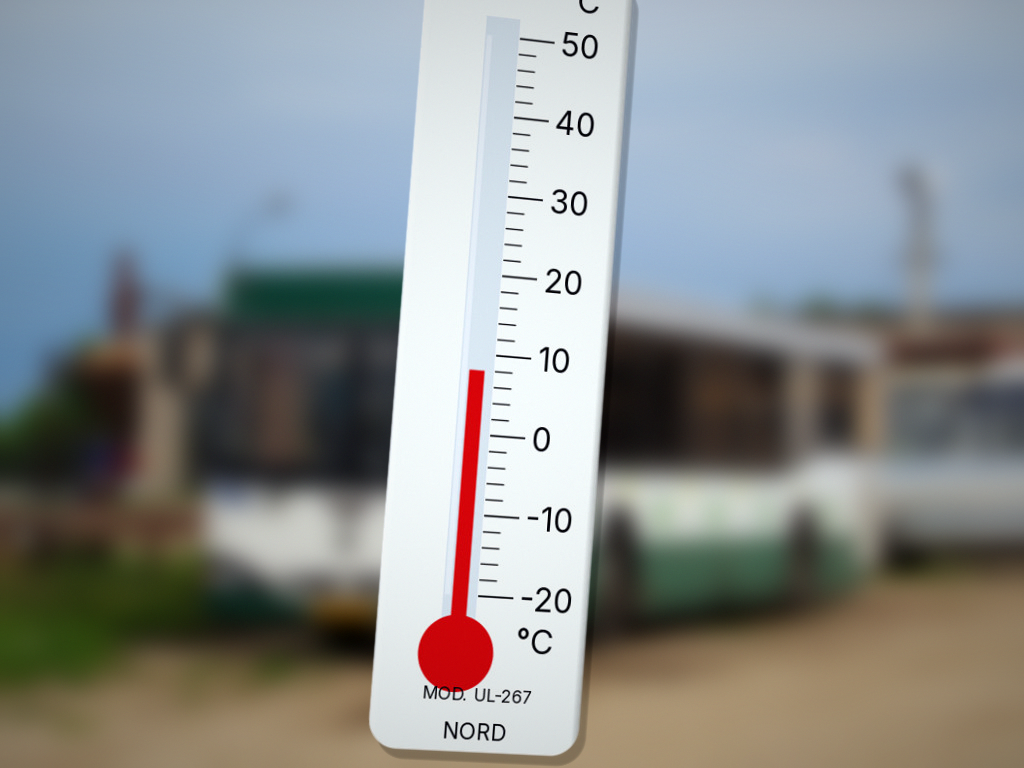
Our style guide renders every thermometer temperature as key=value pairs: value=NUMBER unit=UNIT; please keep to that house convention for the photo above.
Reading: value=8 unit=°C
